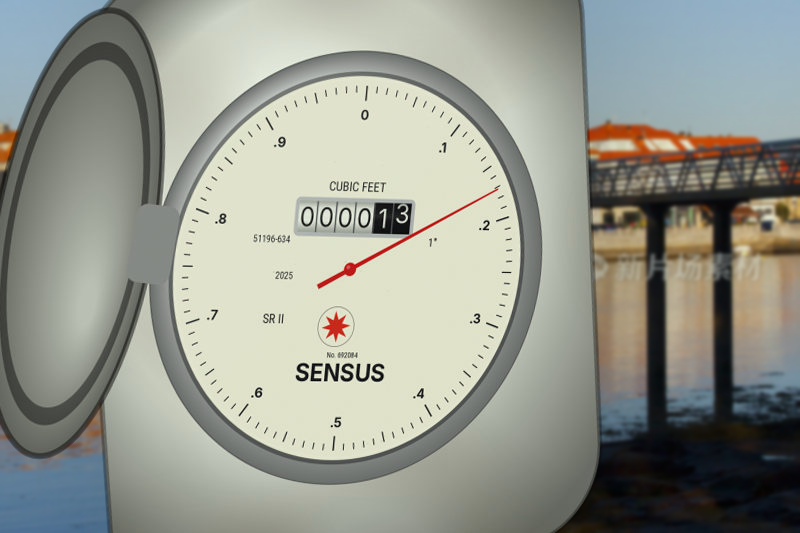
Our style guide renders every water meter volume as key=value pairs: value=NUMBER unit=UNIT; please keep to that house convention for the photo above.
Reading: value=13.17 unit=ft³
